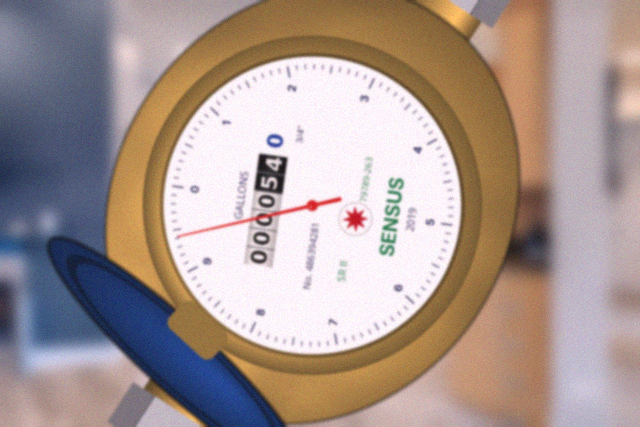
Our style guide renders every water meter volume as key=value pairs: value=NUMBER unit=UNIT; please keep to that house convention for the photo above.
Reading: value=539.4 unit=gal
